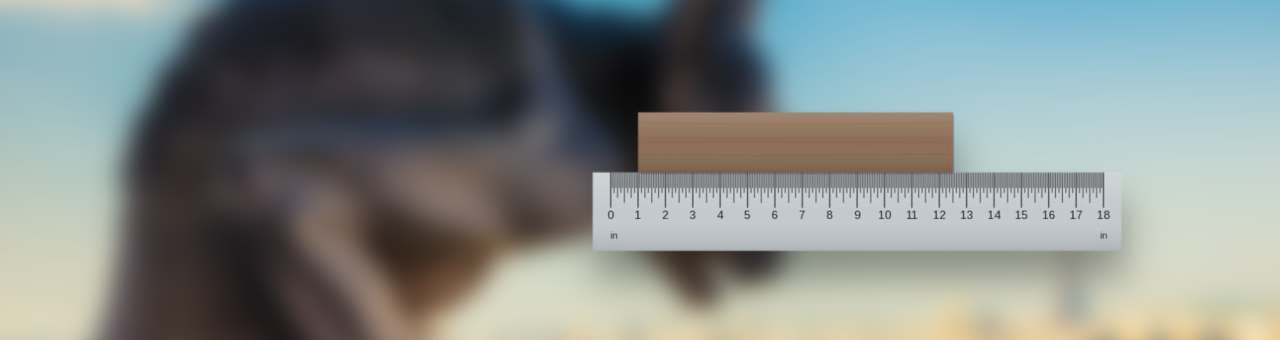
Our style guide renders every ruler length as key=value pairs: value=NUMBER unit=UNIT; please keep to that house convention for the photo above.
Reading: value=11.5 unit=in
